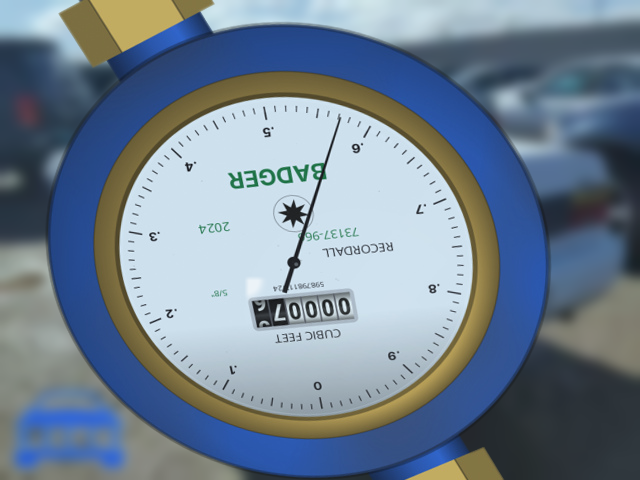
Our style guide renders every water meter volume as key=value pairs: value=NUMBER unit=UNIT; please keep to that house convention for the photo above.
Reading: value=75.57 unit=ft³
